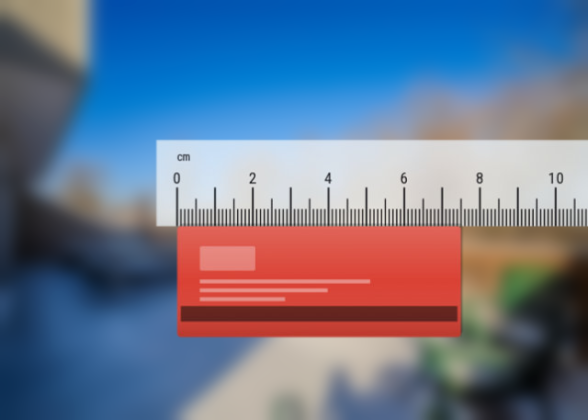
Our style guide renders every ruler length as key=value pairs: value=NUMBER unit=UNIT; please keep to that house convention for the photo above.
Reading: value=7.5 unit=cm
